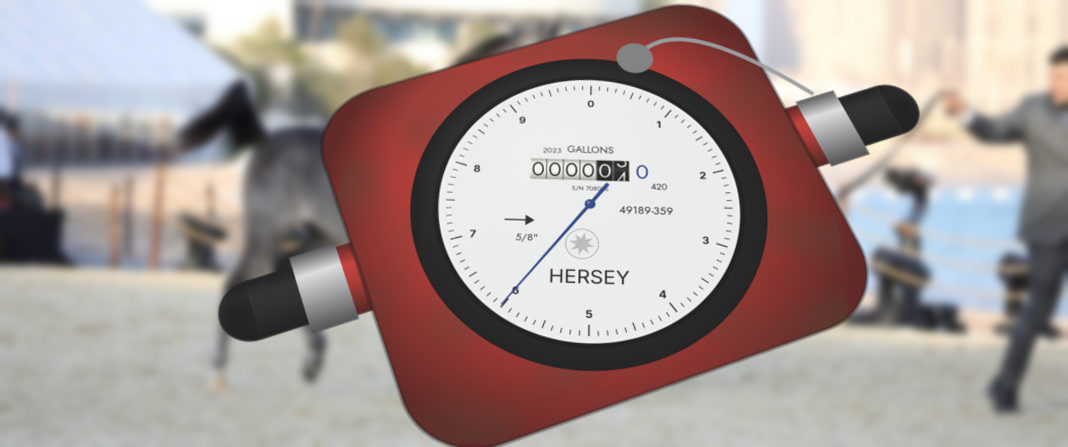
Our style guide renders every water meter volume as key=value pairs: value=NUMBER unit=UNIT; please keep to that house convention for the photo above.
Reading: value=36.0 unit=gal
